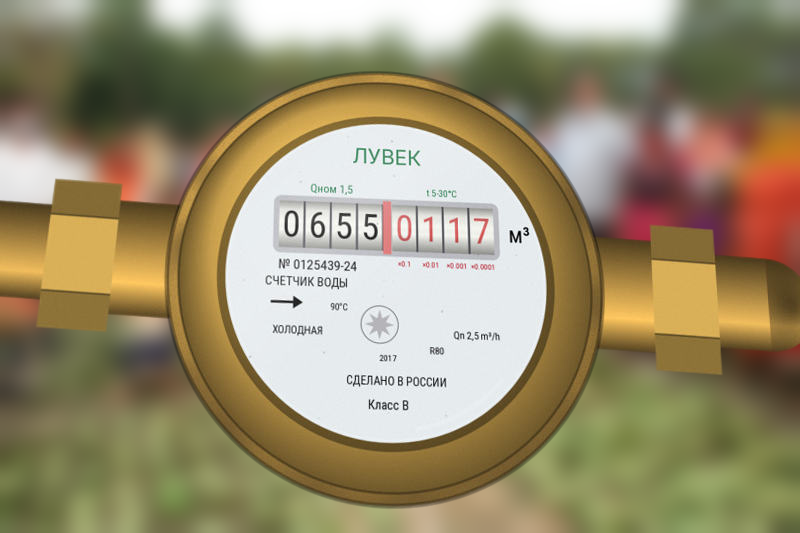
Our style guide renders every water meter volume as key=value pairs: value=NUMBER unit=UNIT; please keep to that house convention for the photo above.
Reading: value=655.0117 unit=m³
